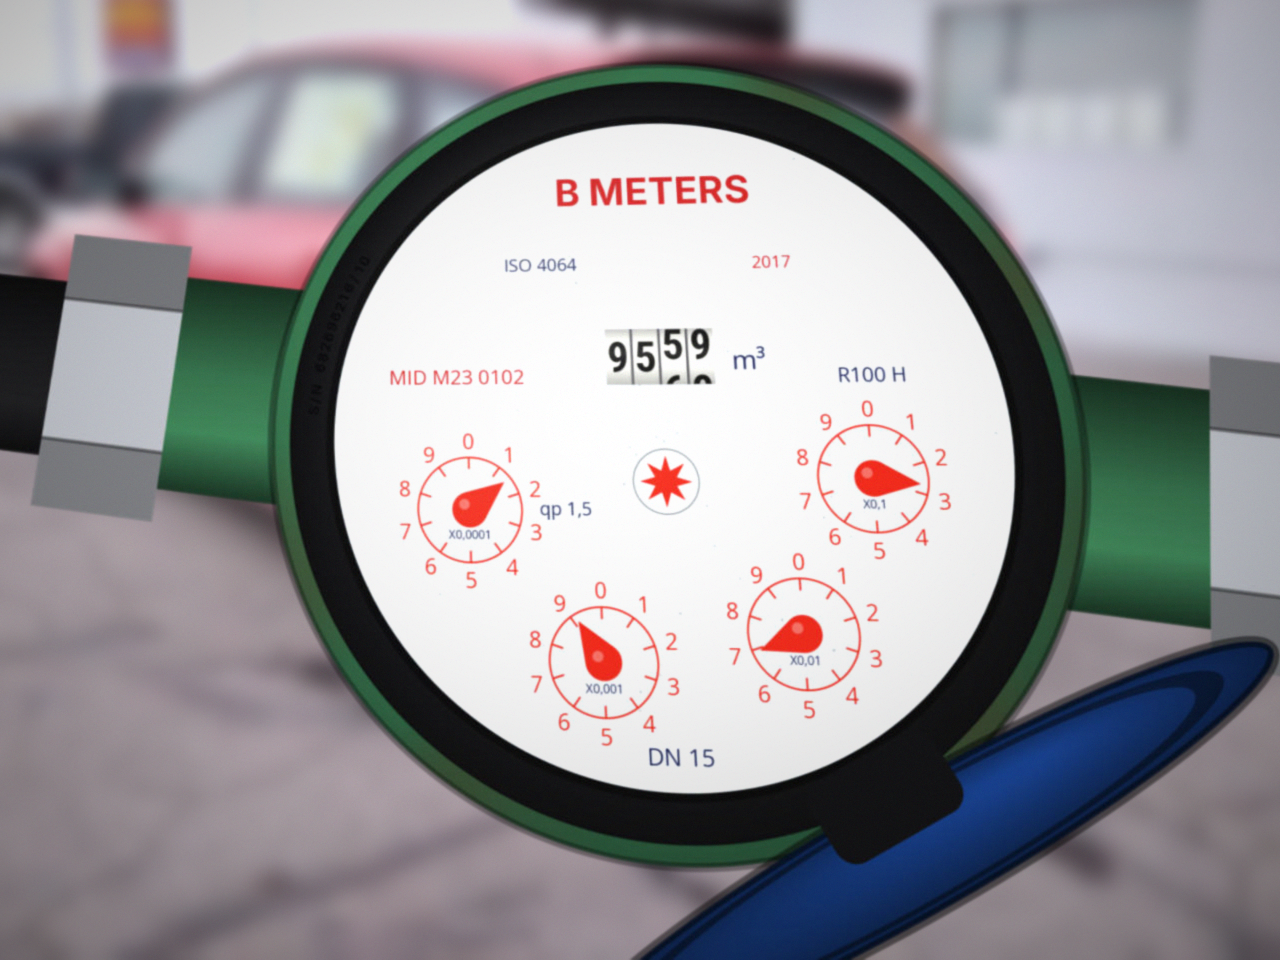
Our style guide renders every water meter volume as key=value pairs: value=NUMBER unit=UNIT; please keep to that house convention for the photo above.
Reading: value=9559.2691 unit=m³
